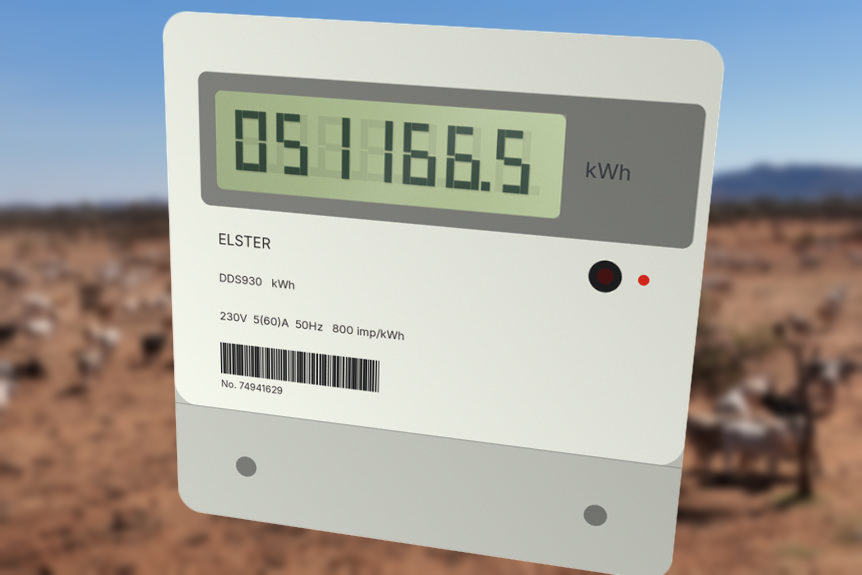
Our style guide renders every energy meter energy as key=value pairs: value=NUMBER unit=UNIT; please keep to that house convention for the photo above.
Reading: value=51166.5 unit=kWh
